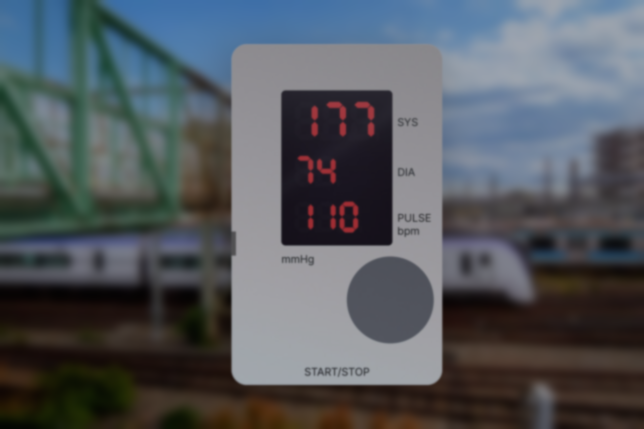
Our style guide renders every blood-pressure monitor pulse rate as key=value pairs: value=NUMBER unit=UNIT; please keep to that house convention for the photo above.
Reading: value=110 unit=bpm
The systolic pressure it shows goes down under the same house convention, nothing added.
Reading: value=177 unit=mmHg
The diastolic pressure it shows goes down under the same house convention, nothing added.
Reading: value=74 unit=mmHg
